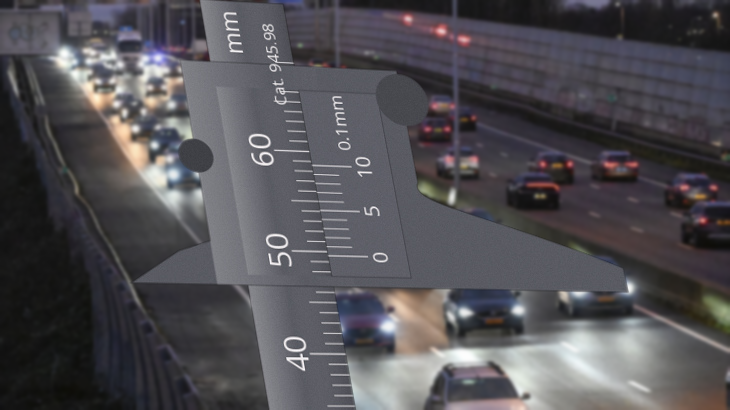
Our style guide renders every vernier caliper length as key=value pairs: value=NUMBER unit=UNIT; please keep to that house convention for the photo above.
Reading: value=49.6 unit=mm
